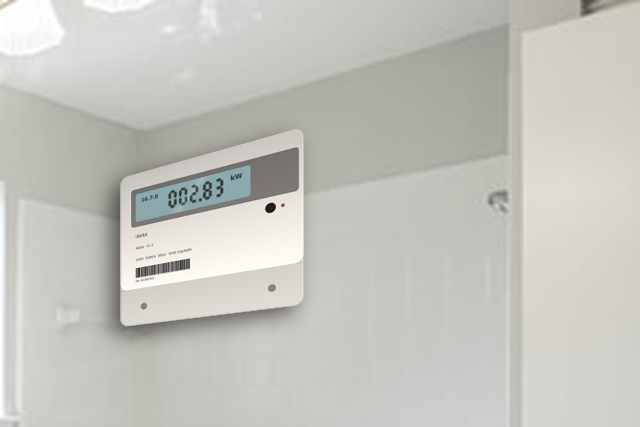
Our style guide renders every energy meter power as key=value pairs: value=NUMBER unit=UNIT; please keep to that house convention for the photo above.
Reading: value=2.83 unit=kW
